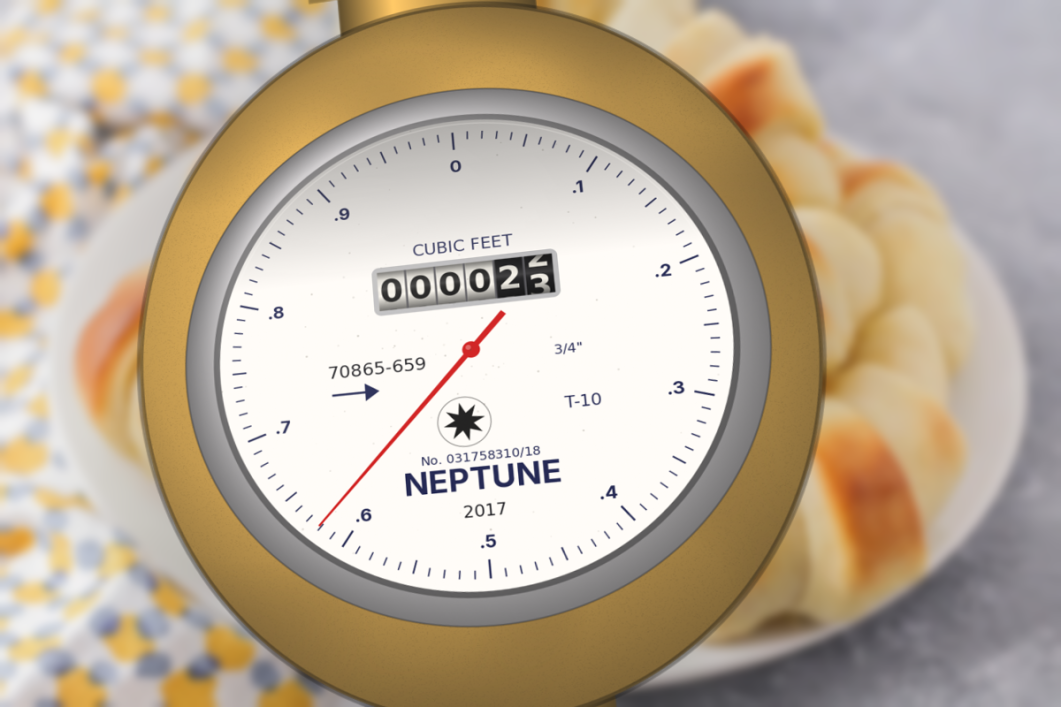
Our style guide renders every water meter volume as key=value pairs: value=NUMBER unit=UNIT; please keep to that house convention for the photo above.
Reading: value=22.62 unit=ft³
